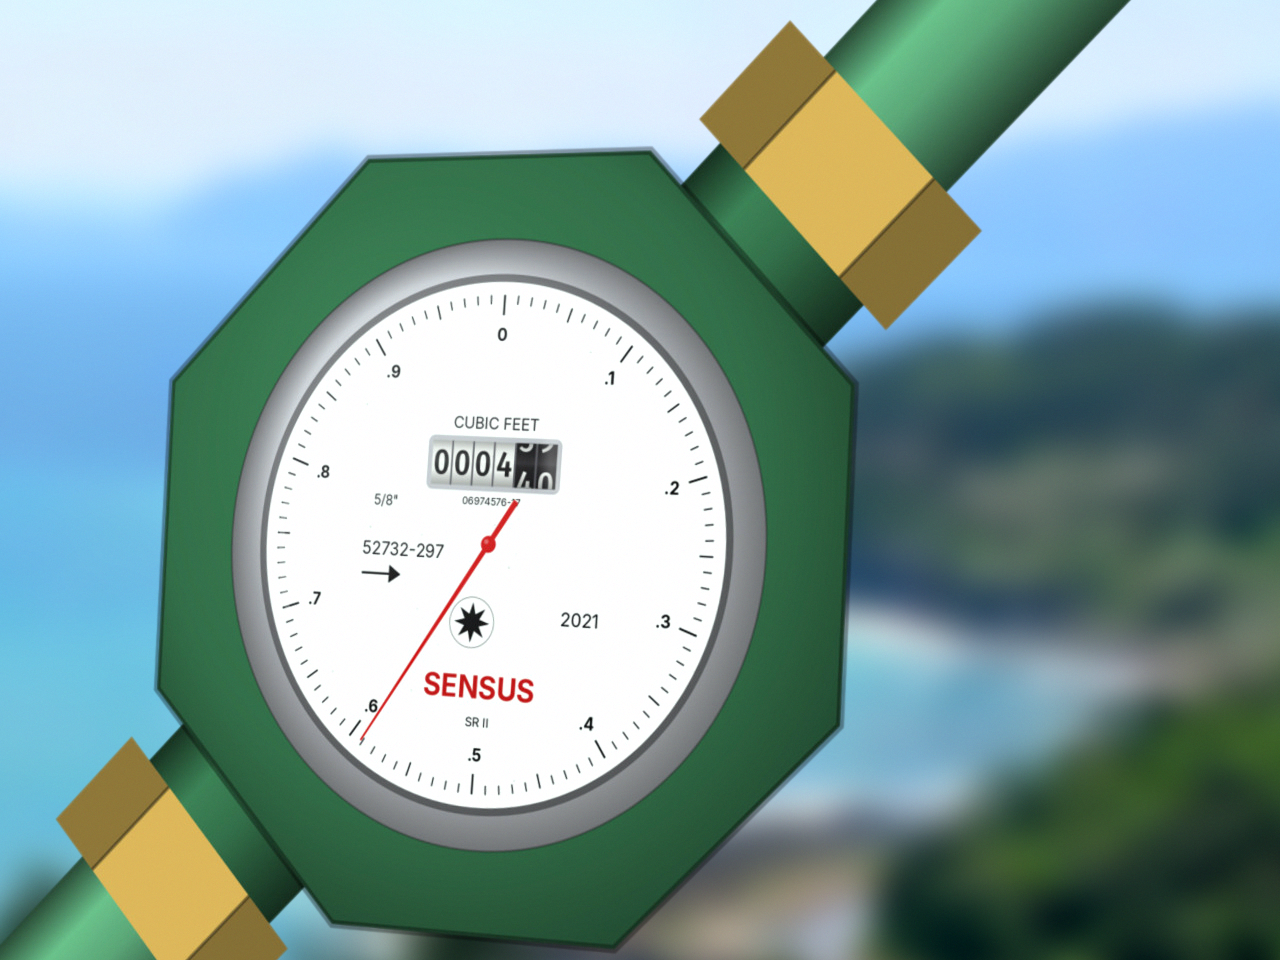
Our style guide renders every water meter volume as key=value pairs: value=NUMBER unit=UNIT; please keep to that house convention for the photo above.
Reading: value=439.59 unit=ft³
